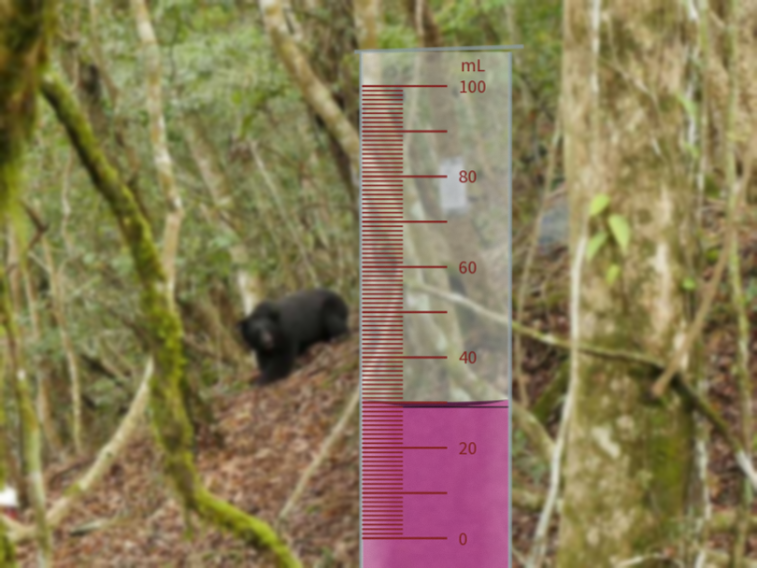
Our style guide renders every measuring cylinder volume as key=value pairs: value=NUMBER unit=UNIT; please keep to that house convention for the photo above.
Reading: value=29 unit=mL
